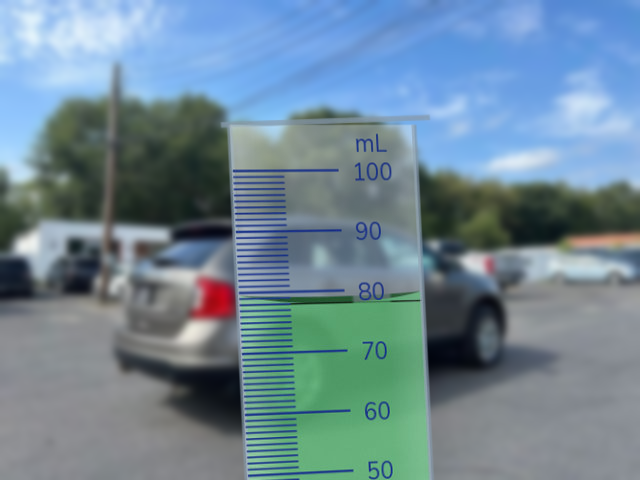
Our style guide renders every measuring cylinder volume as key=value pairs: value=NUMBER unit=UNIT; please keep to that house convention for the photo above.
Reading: value=78 unit=mL
